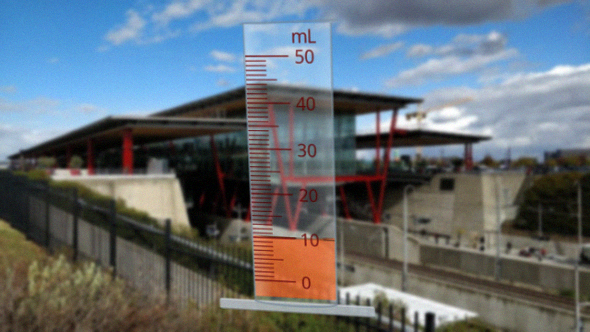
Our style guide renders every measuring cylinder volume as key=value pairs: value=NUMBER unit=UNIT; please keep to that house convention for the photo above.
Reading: value=10 unit=mL
